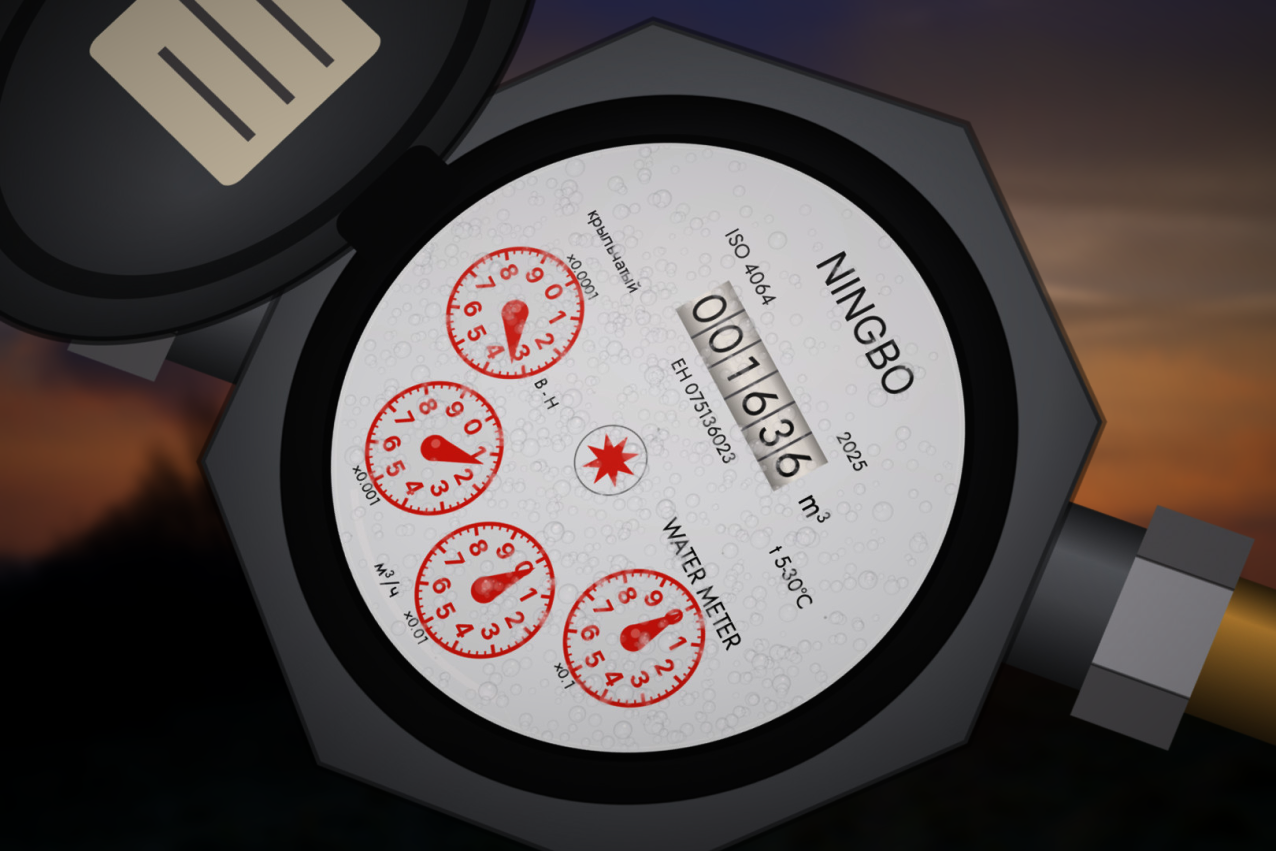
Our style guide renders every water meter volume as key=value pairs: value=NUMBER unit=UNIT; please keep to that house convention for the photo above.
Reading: value=1636.0013 unit=m³
